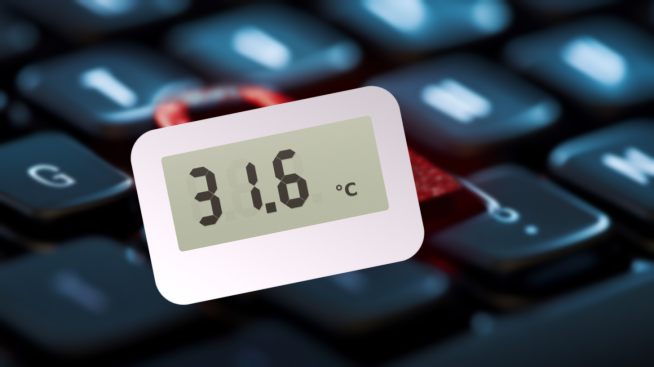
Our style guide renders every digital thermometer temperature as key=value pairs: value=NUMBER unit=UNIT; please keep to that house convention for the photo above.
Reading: value=31.6 unit=°C
